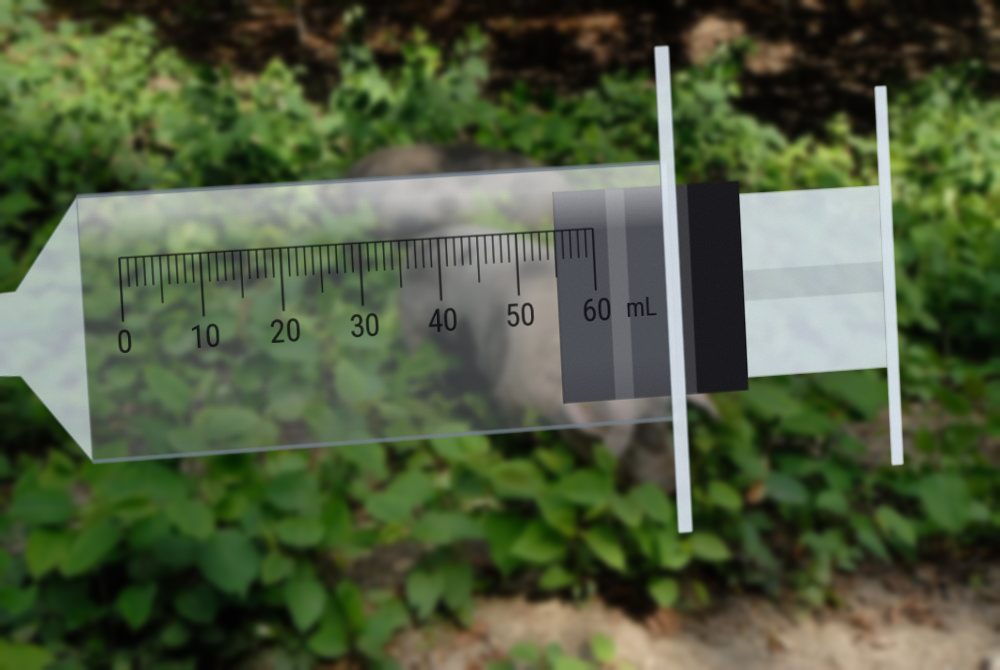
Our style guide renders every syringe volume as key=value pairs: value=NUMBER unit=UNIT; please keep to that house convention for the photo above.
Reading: value=55 unit=mL
